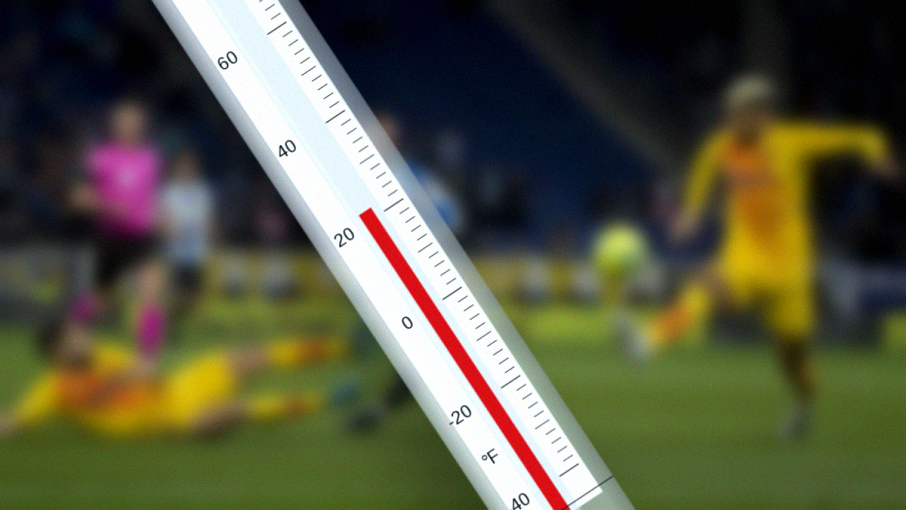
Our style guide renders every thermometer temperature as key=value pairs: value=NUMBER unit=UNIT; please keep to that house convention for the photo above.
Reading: value=22 unit=°F
